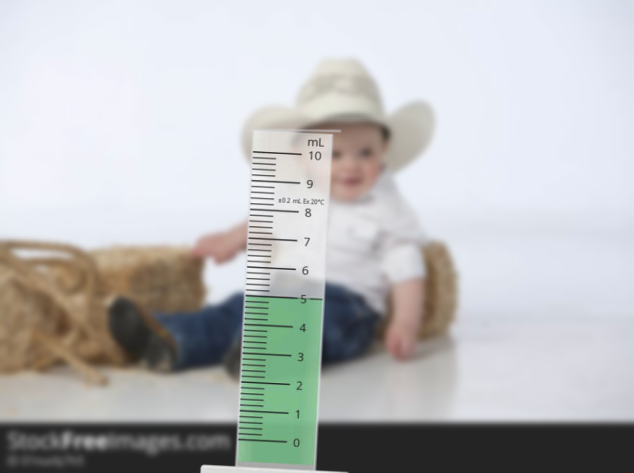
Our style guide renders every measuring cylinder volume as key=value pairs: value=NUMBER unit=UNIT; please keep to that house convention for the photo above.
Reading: value=5 unit=mL
